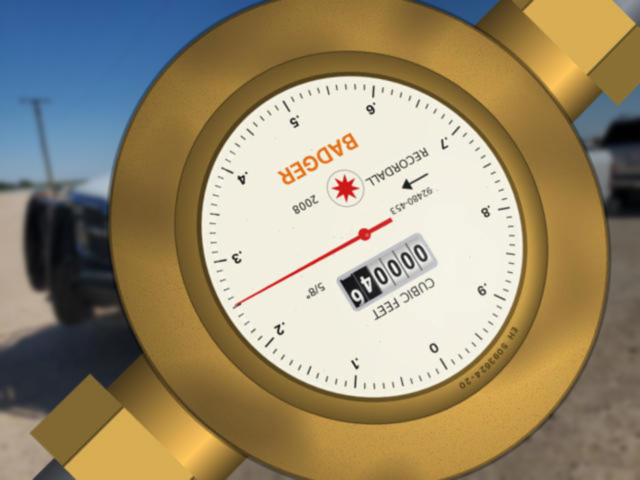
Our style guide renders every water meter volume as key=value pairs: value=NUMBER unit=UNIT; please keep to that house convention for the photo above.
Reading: value=46.25 unit=ft³
